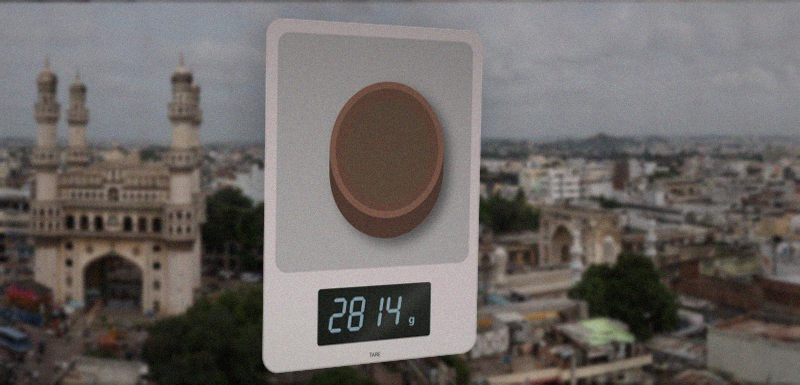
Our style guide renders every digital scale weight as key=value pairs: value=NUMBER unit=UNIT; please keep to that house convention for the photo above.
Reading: value=2814 unit=g
